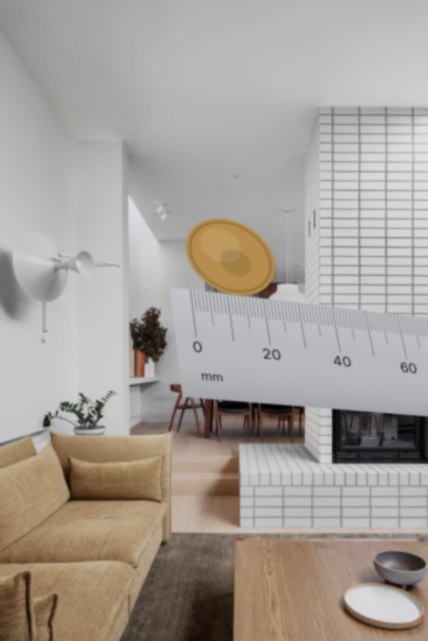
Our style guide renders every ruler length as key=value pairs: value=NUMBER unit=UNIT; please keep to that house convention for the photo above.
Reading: value=25 unit=mm
